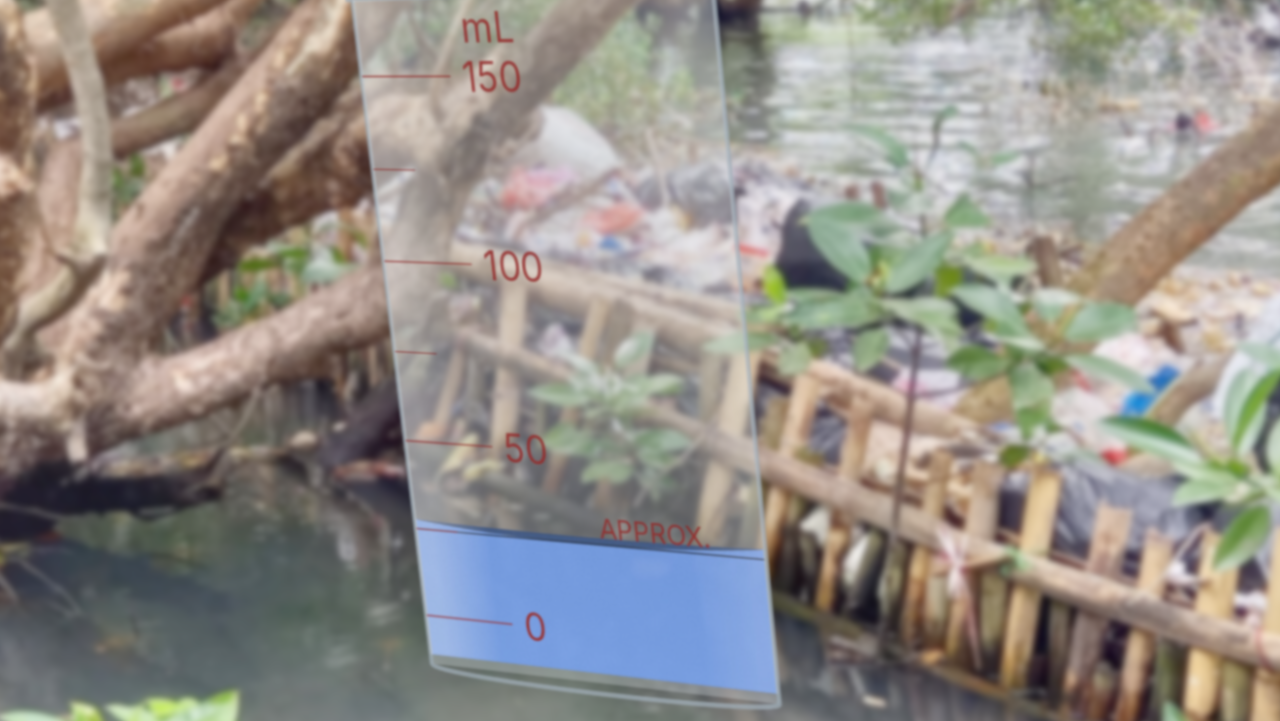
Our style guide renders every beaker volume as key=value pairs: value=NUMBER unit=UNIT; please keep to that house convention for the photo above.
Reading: value=25 unit=mL
